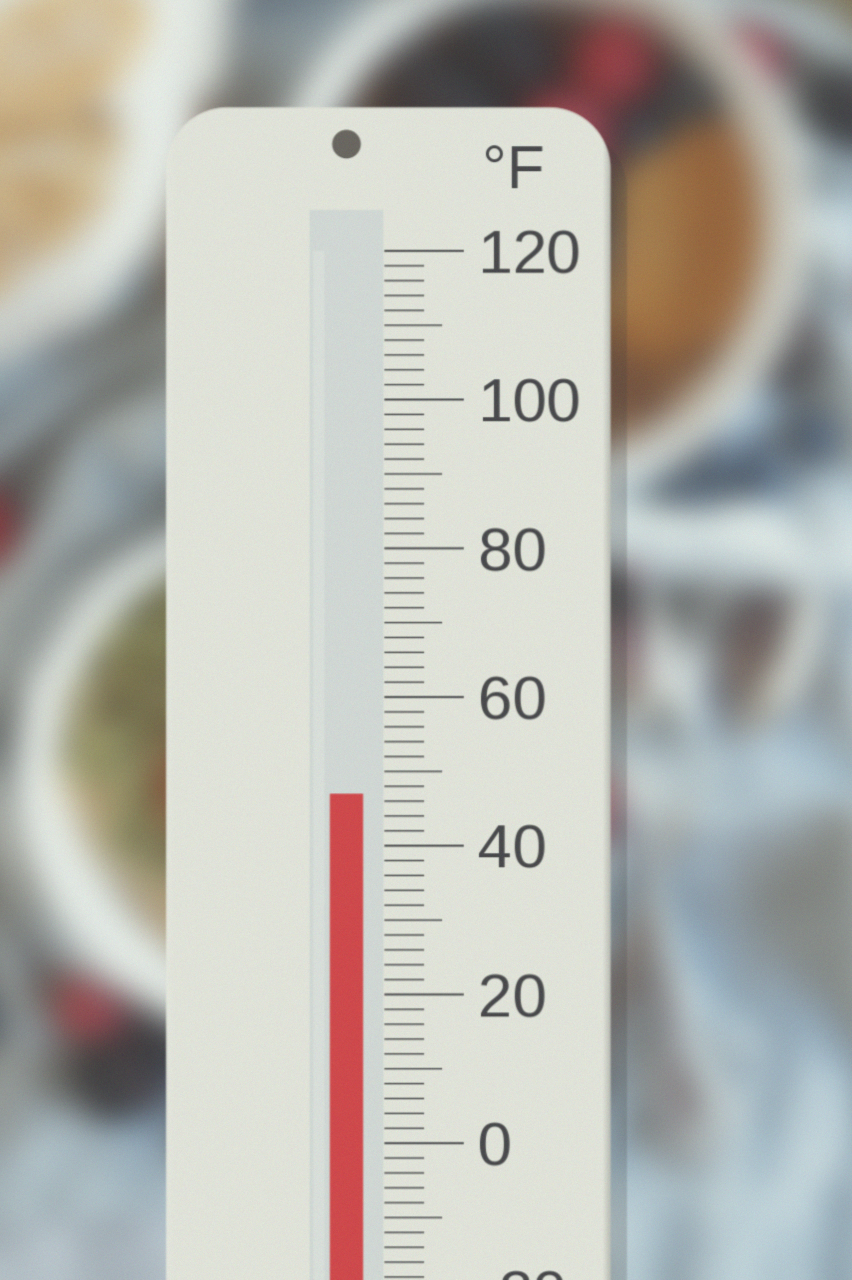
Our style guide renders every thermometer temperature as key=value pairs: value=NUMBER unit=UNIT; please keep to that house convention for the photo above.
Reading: value=47 unit=°F
